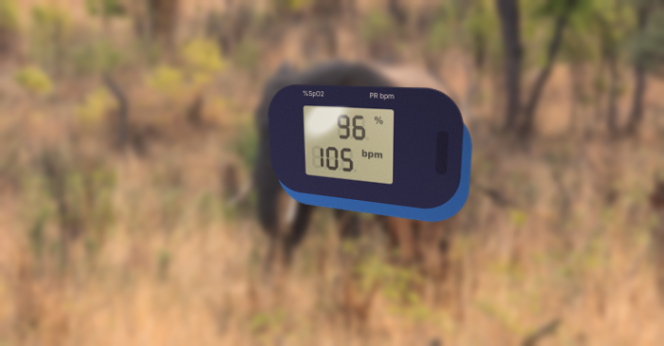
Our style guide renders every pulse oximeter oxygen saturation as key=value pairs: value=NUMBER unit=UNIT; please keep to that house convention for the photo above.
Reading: value=96 unit=%
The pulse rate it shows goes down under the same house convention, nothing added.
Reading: value=105 unit=bpm
